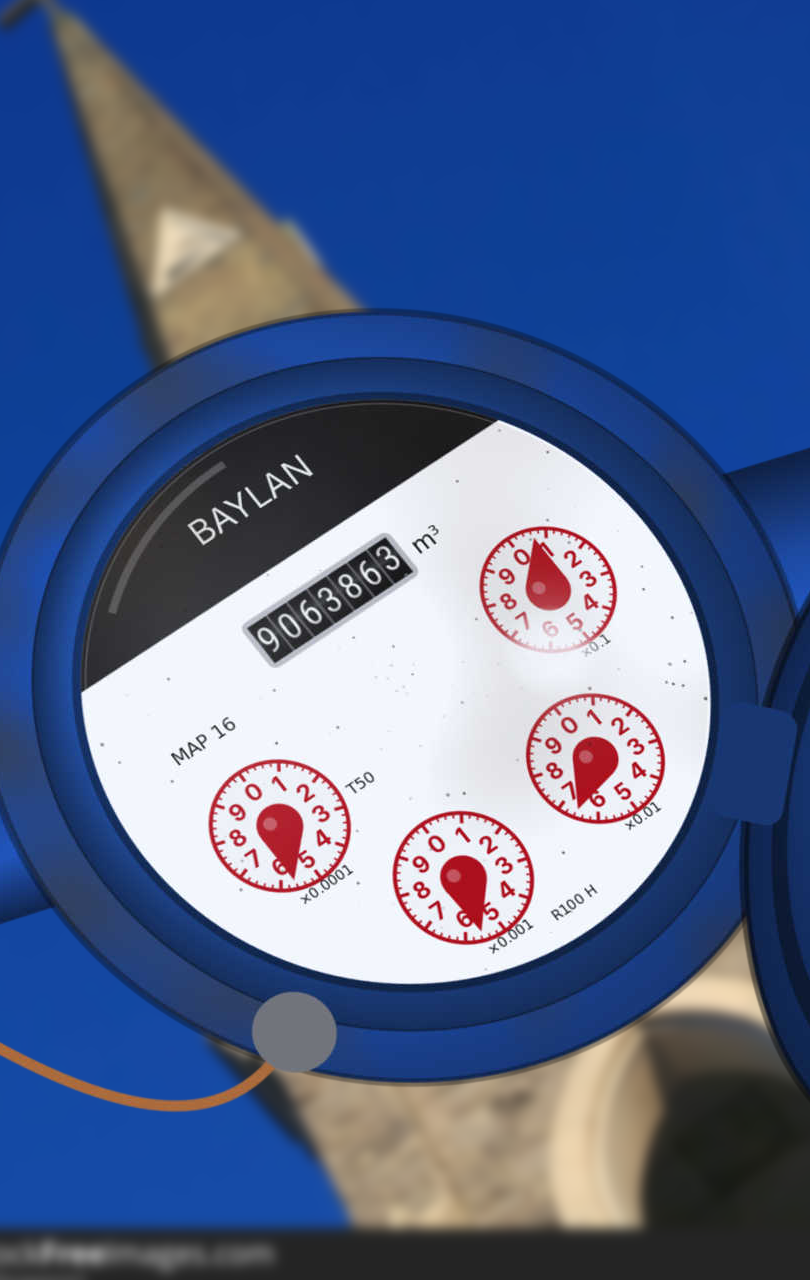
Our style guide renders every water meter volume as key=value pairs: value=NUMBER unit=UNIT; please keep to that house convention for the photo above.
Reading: value=9063863.0655 unit=m³
